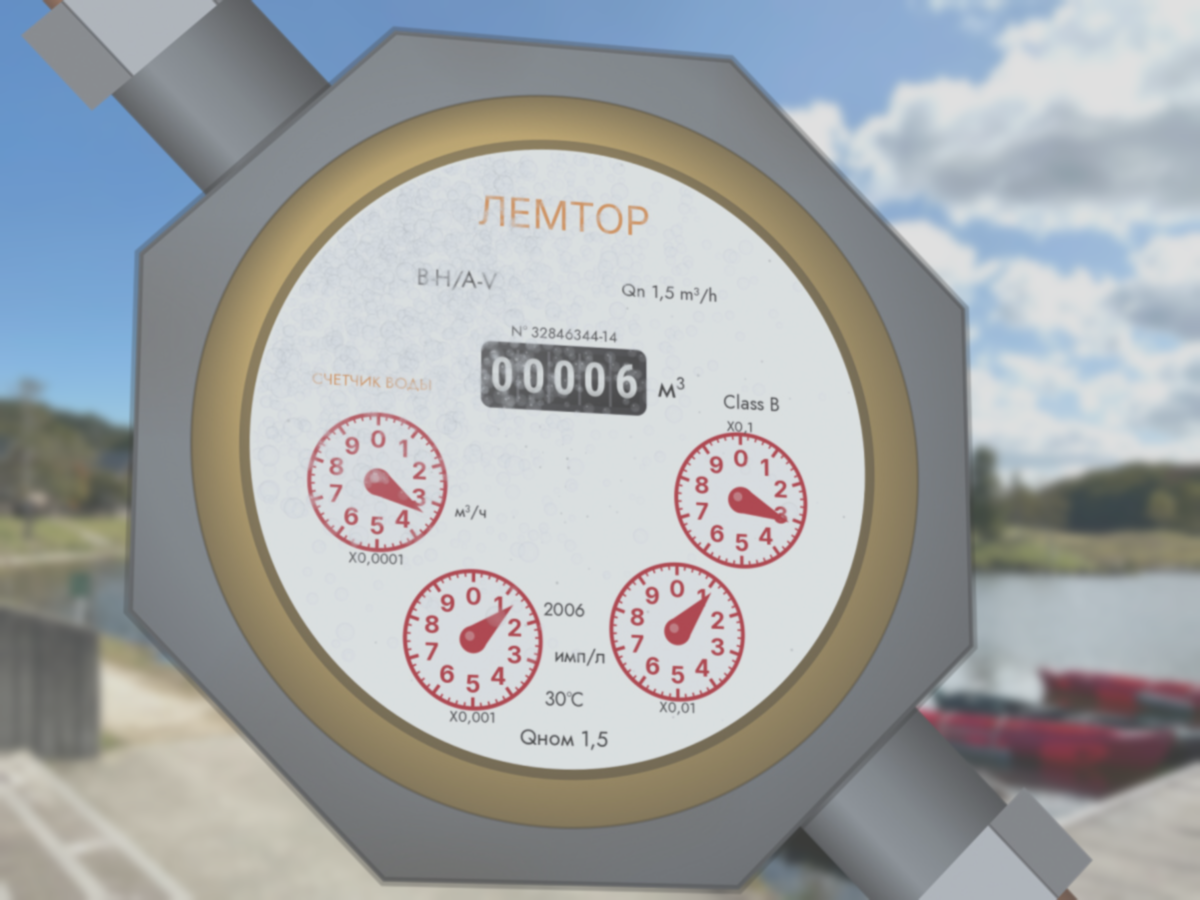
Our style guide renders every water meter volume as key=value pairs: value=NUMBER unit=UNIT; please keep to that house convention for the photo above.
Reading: value=6.3113 unit=m³
